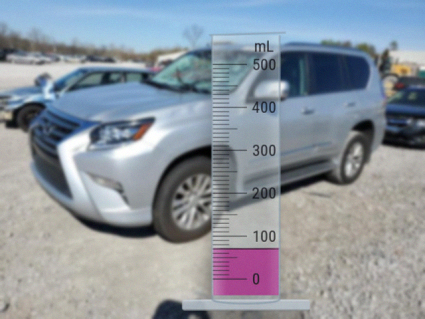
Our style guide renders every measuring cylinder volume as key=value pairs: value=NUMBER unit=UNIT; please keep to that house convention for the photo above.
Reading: value=70 unit=mL
